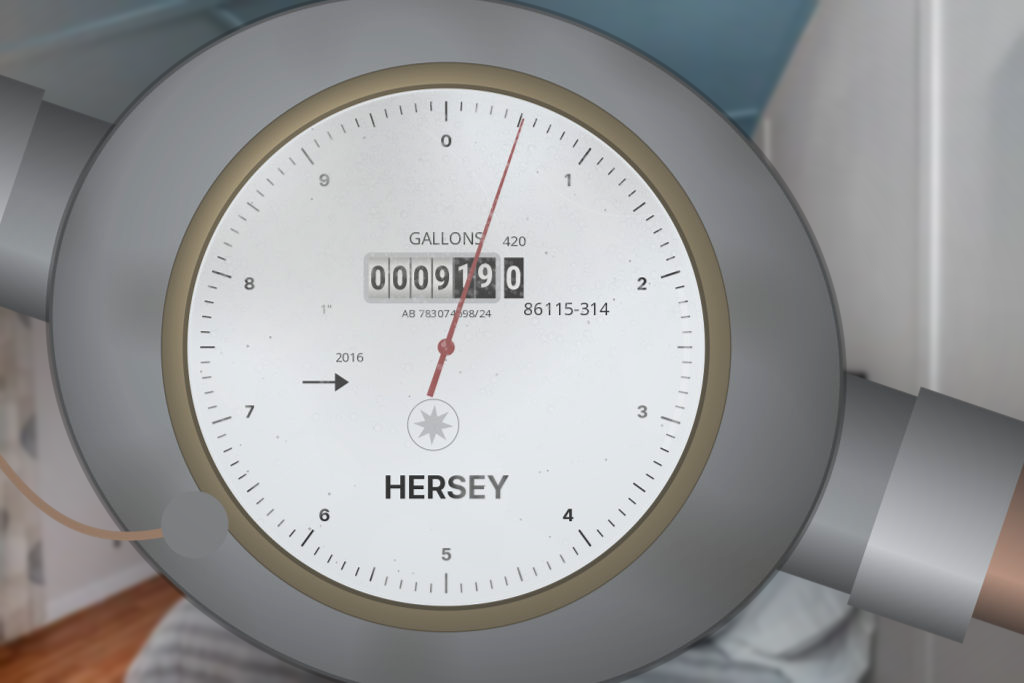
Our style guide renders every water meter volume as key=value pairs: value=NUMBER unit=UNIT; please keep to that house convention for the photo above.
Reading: value=9190.5 unit=gal
